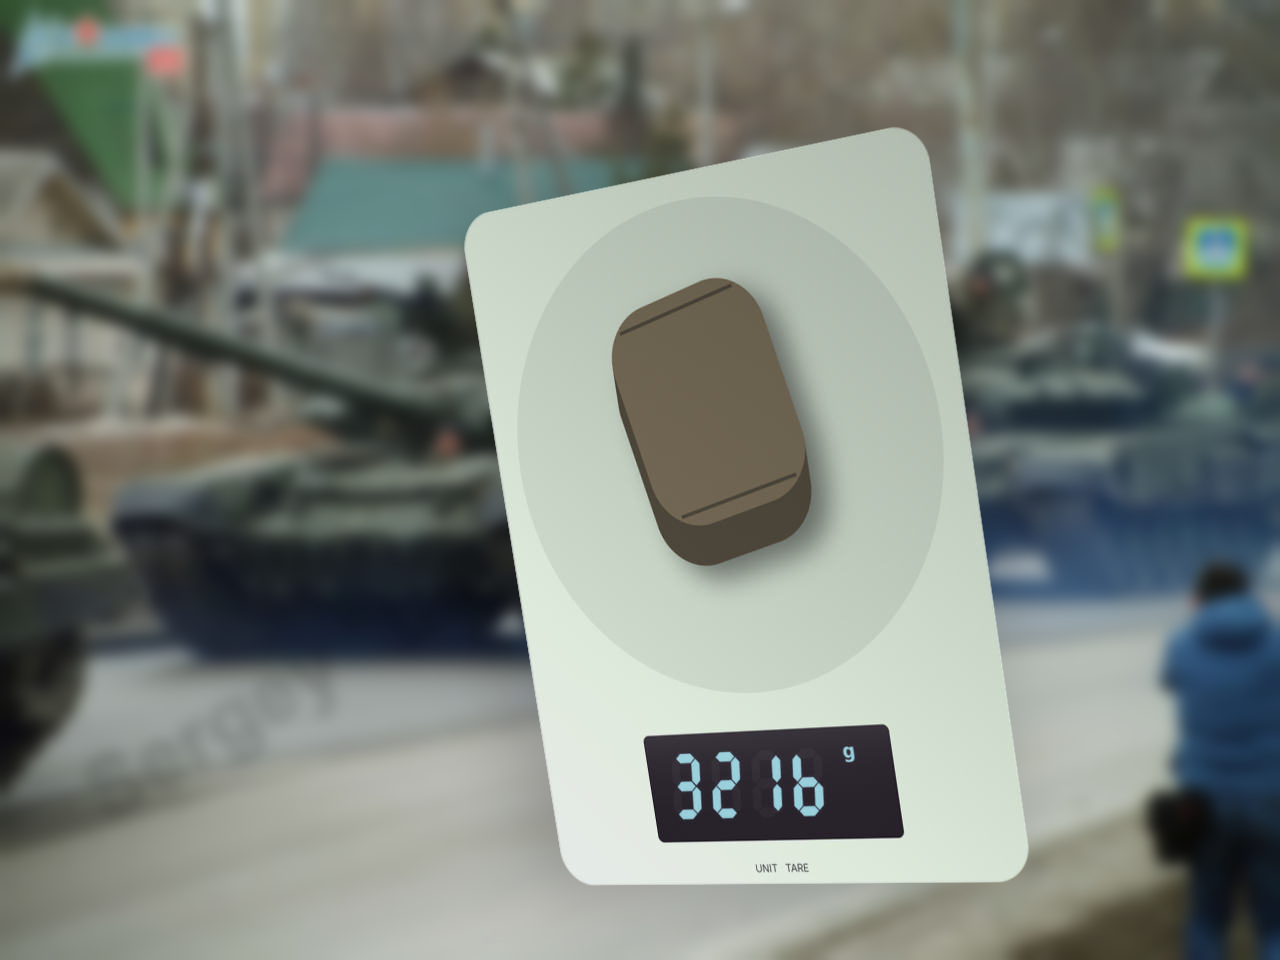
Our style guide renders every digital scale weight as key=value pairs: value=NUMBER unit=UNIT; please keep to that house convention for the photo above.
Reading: value=3216 unit=g
